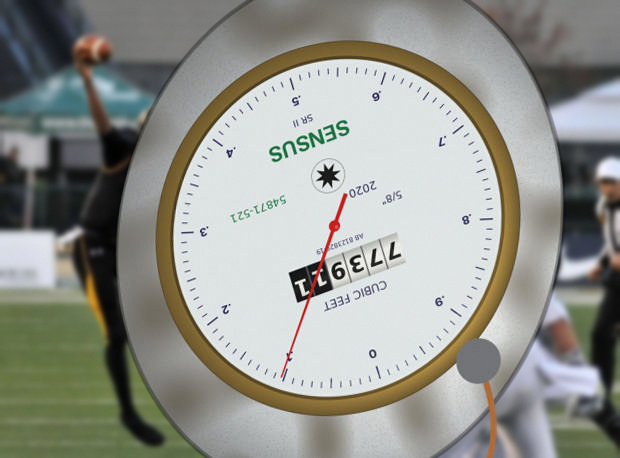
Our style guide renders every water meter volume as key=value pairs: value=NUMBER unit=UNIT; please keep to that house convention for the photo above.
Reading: value=773911.10 unit=ft³
